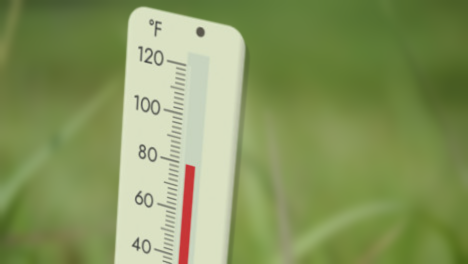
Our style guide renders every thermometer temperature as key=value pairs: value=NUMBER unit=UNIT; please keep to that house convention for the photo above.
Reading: value=80 unit=°F
